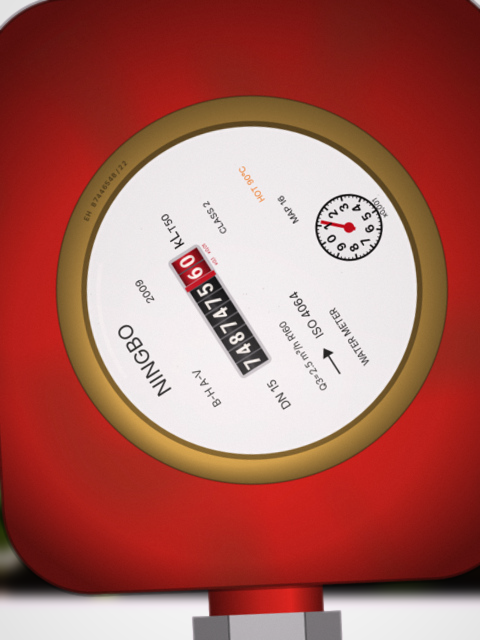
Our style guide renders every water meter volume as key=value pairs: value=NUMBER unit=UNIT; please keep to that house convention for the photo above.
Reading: value=7487475.601 unit=kL
